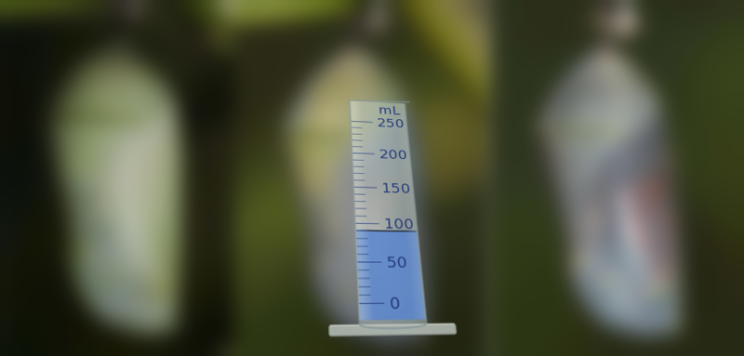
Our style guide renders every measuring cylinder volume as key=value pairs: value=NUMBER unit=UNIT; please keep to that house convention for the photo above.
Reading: value=90 unit=mL
